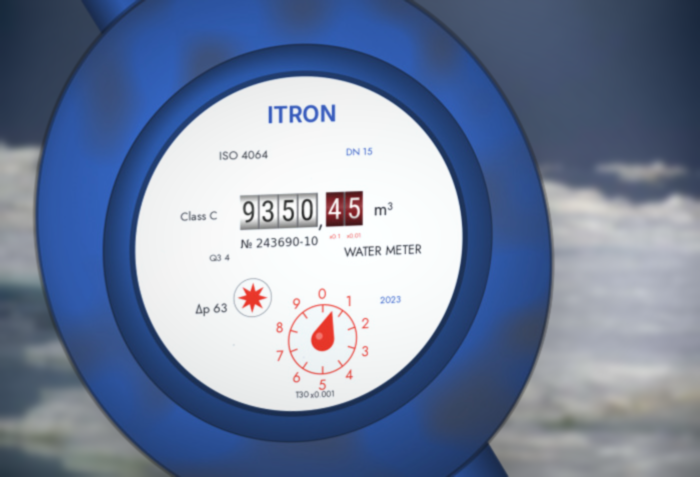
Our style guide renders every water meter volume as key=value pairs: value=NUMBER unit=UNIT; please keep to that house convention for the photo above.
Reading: value=9350.450 unit=m³
